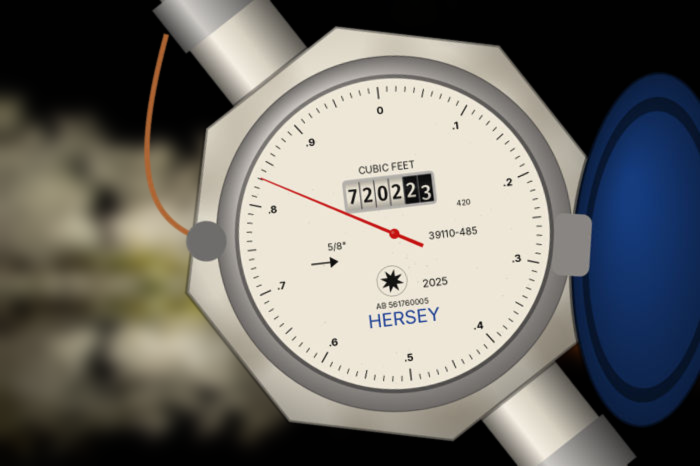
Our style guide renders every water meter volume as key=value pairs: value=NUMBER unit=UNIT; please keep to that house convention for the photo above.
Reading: value=720222.83 unit=ft³
